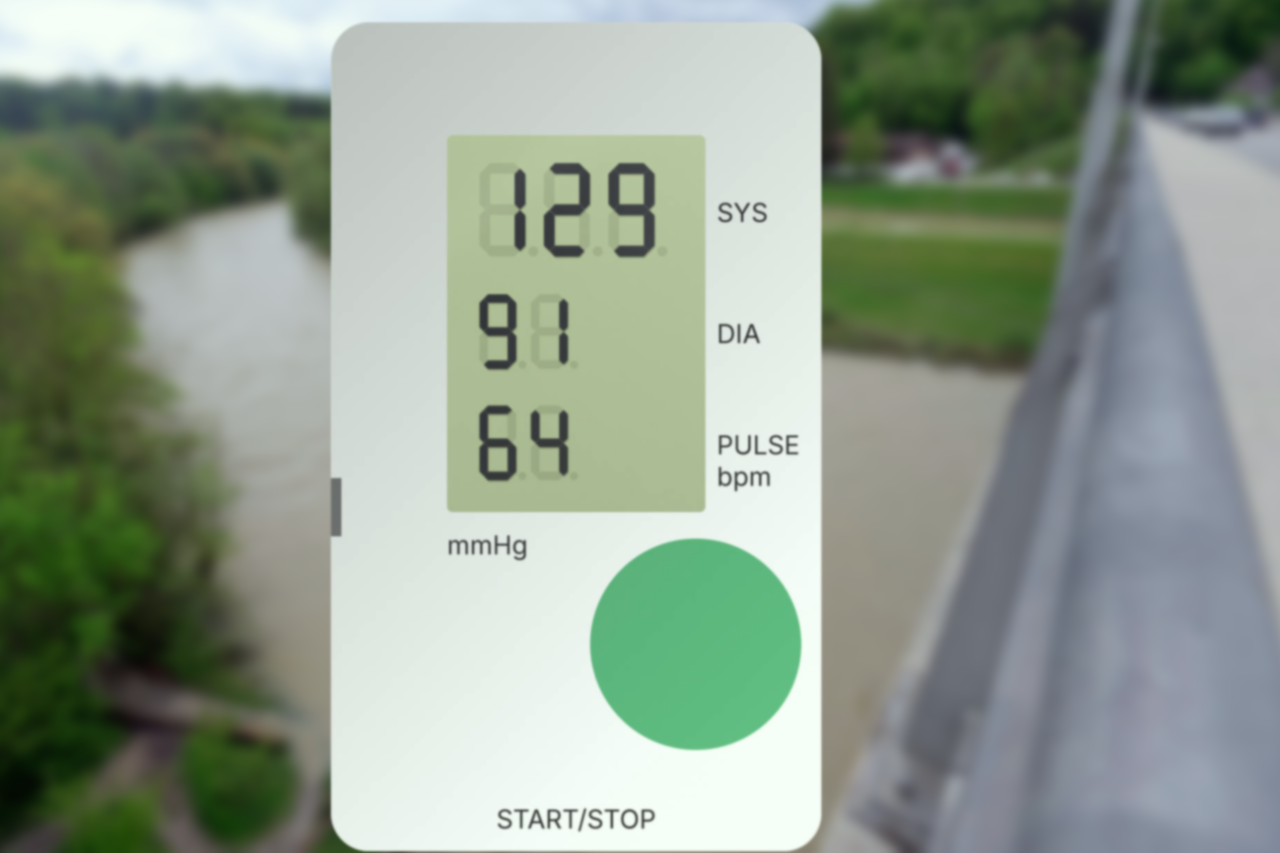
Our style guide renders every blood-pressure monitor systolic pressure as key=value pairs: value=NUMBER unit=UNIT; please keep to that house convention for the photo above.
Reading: value=129 unit=mmHg
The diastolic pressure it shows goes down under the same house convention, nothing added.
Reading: value=91 unit=mmHg
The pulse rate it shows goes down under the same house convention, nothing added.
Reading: value=64 unit=bpm
